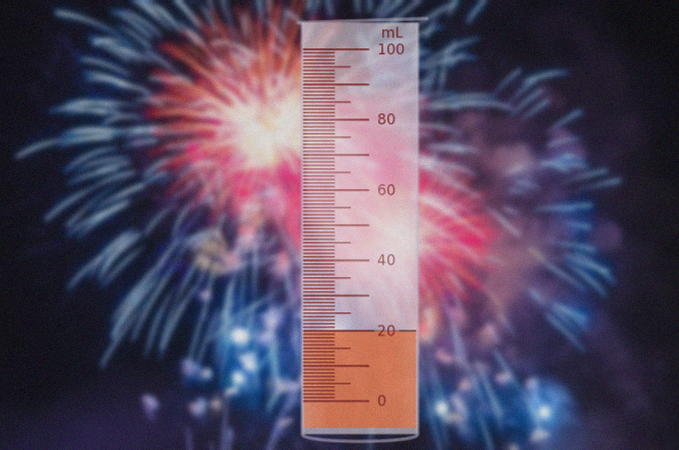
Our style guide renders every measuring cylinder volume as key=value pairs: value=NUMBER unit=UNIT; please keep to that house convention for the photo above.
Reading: value=20 unit=mL
